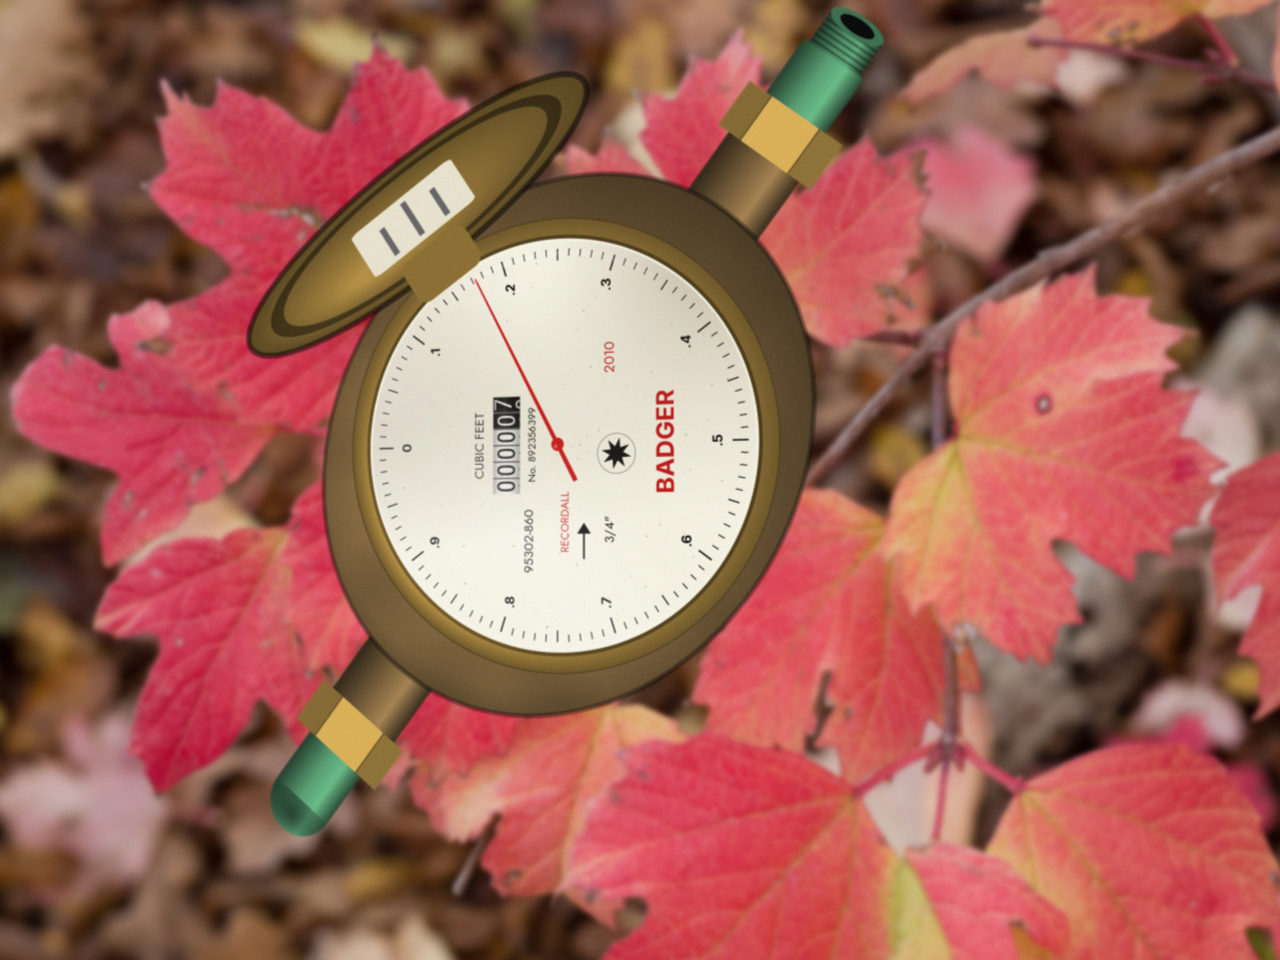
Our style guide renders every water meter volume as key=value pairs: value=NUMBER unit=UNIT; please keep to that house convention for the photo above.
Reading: value=7.17 unit=ft³
